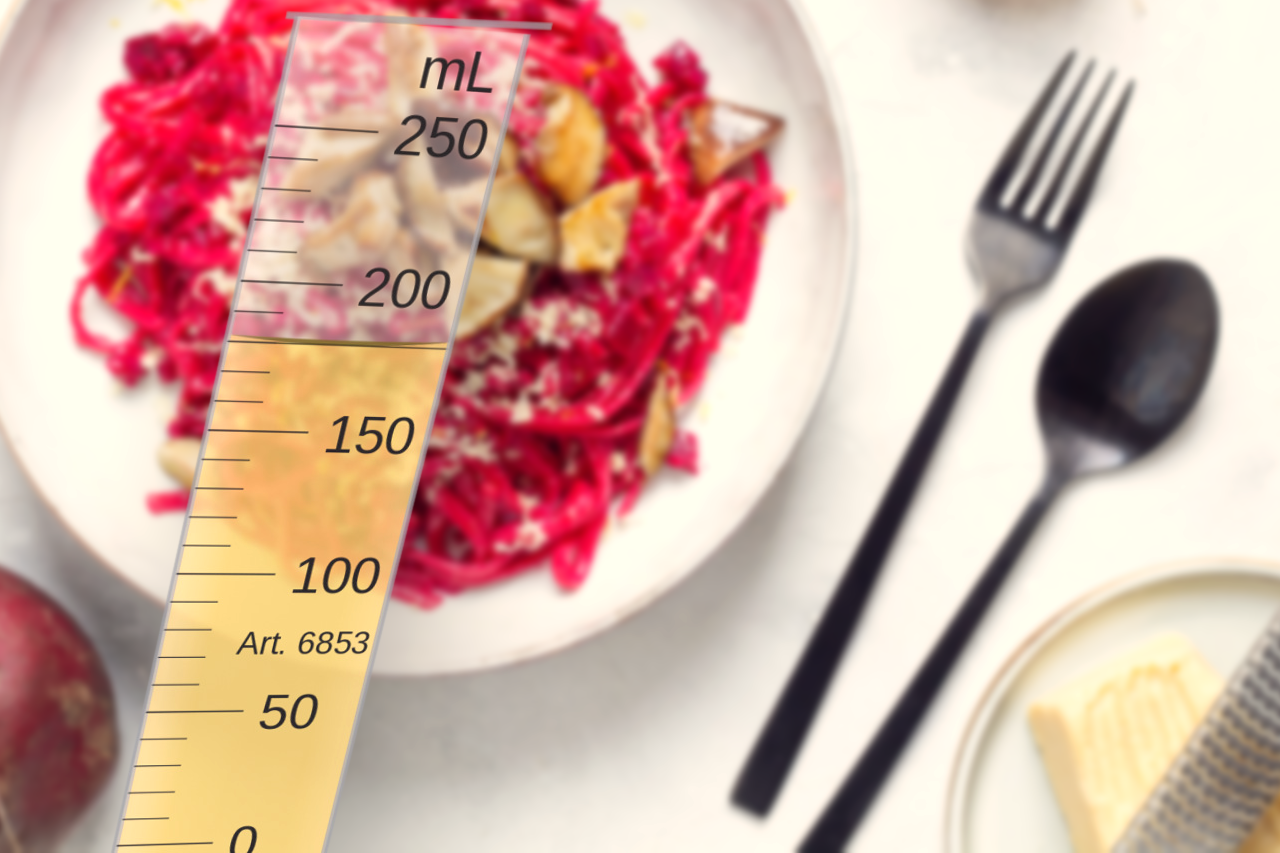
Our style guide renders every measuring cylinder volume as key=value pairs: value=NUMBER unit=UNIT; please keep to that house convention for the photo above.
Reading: value=180 unit=mL
